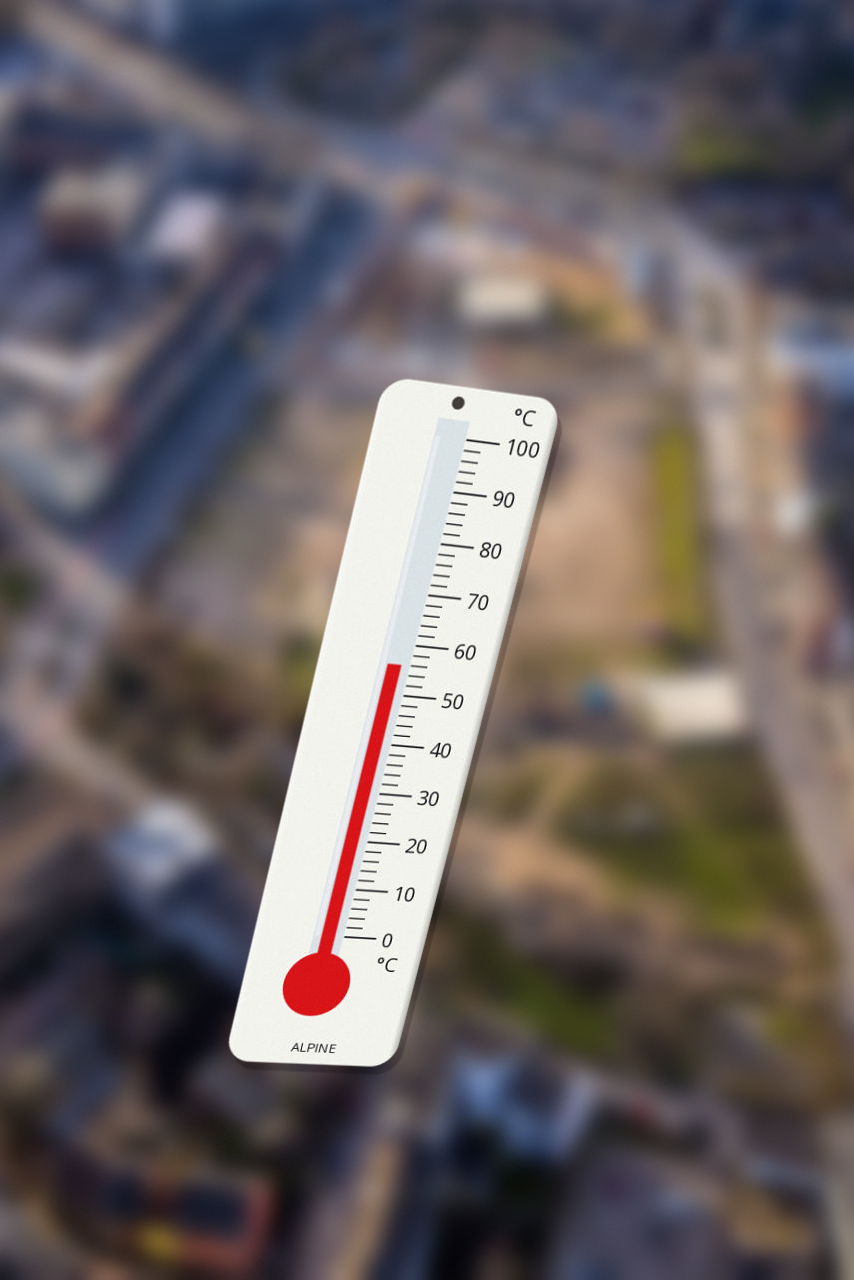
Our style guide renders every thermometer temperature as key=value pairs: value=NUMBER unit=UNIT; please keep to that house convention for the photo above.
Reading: value=56 unit=°C
